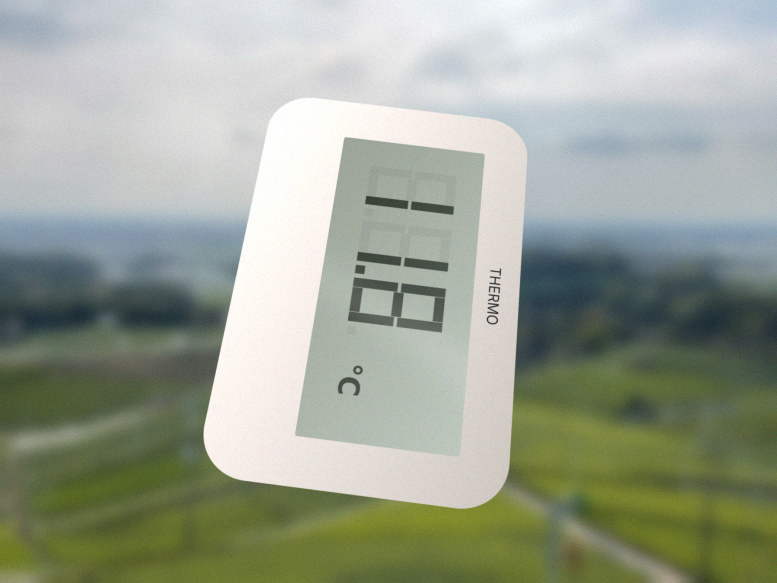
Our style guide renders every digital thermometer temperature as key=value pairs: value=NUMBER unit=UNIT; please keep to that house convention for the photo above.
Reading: value=11.8 unit=°C
